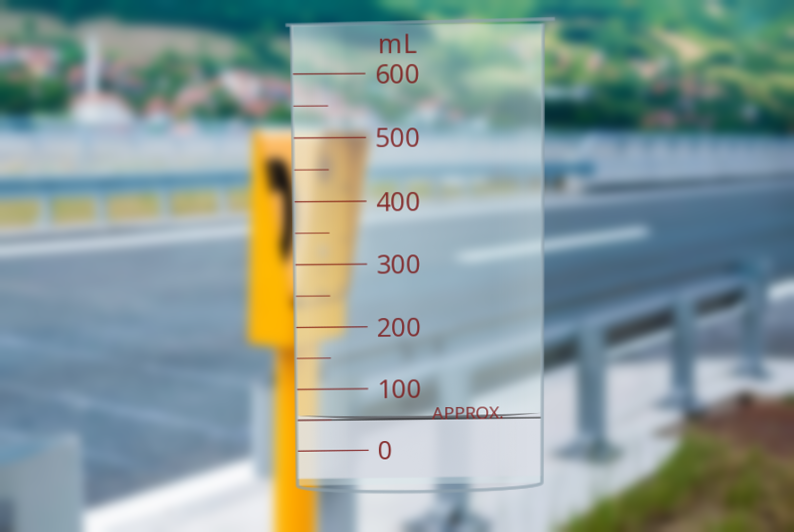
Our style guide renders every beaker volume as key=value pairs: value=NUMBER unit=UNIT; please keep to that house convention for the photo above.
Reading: value=50 unit=mL
